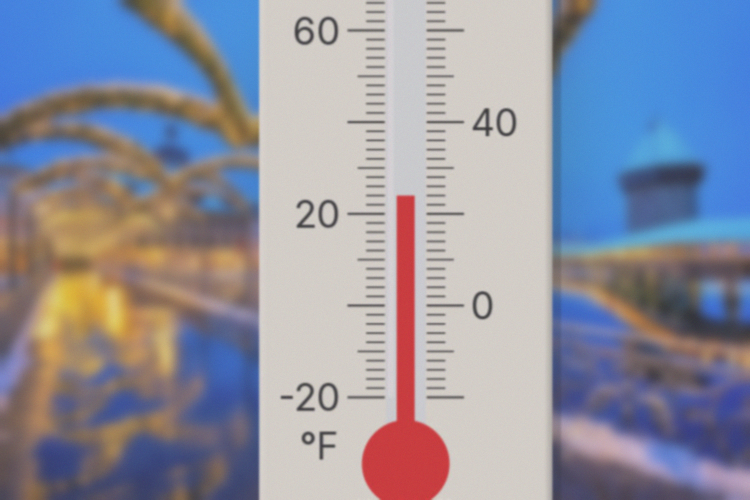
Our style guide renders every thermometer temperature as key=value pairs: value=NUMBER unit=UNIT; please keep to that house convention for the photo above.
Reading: value=24 unit=°F
